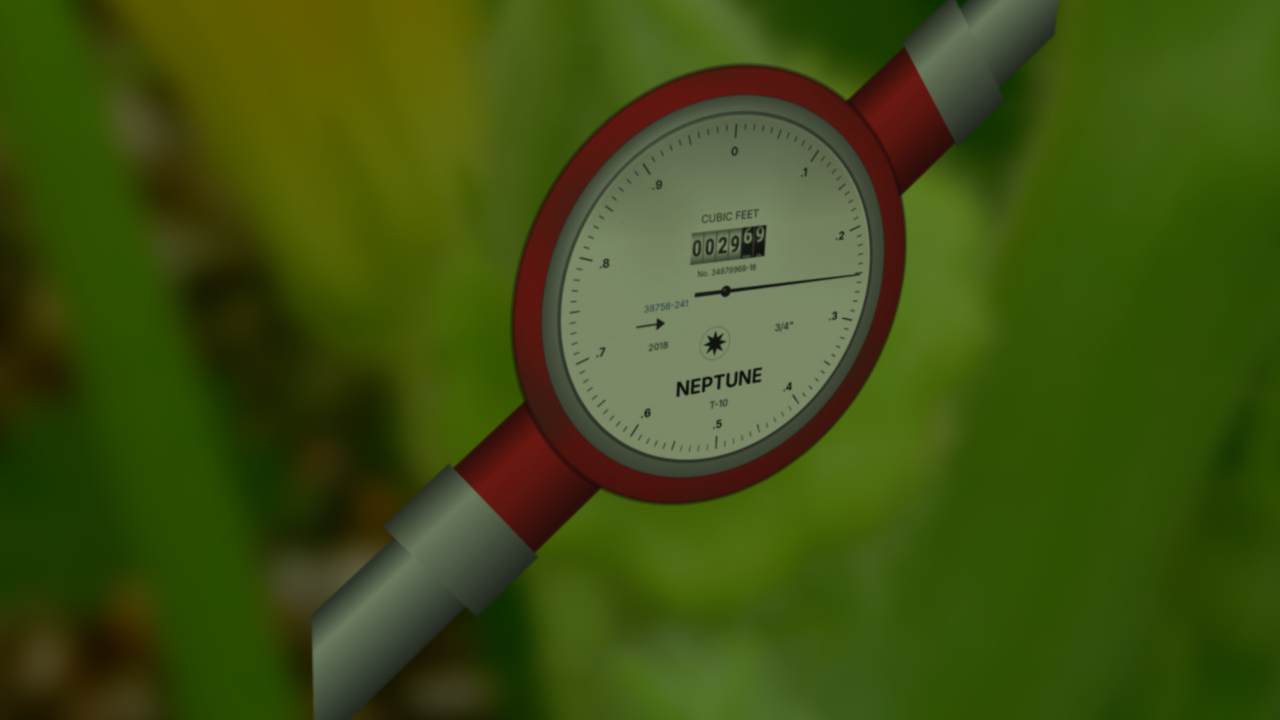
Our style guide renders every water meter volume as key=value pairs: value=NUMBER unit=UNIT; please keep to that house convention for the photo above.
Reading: value=2969.25 unit=ft³
